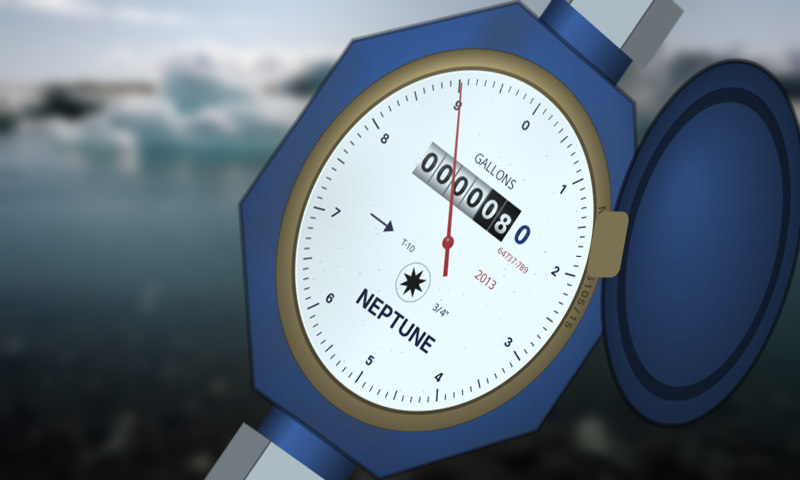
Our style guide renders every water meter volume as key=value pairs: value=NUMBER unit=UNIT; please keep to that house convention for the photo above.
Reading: value=79.0 unit=gal
